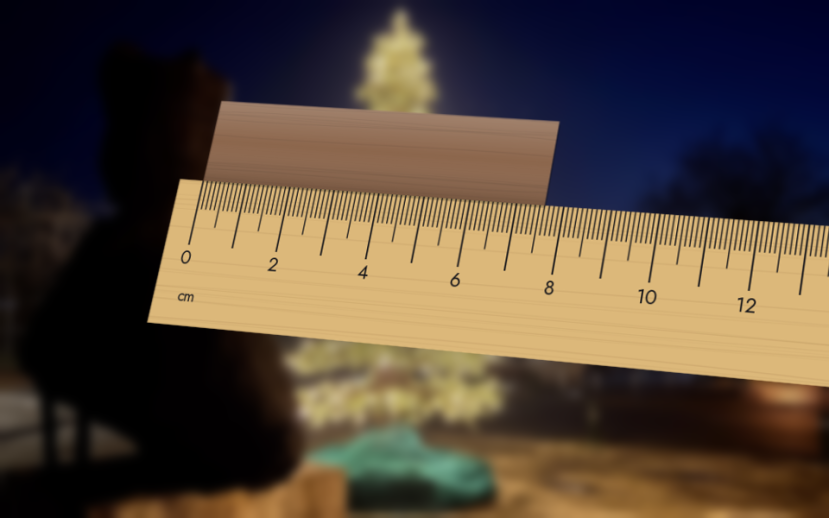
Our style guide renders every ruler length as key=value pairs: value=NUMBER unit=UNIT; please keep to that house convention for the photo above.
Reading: value=7.6 unit=cm
